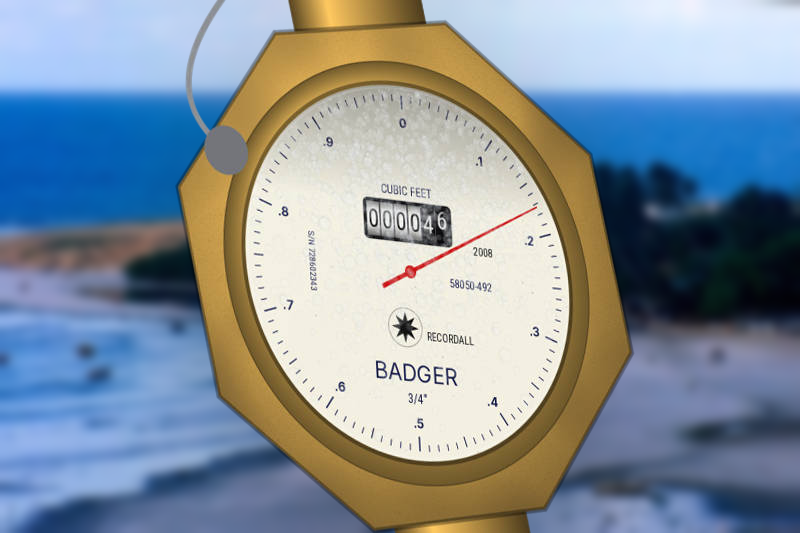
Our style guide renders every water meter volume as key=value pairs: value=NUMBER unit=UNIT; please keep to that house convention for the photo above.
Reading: value=46.17 unit=ft³
